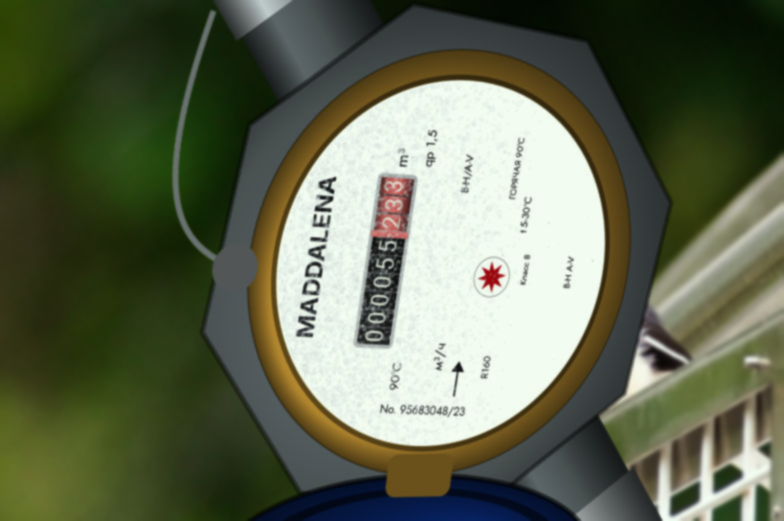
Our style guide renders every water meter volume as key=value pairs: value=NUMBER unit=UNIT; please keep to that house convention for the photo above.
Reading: value=55.233 unit=m³
